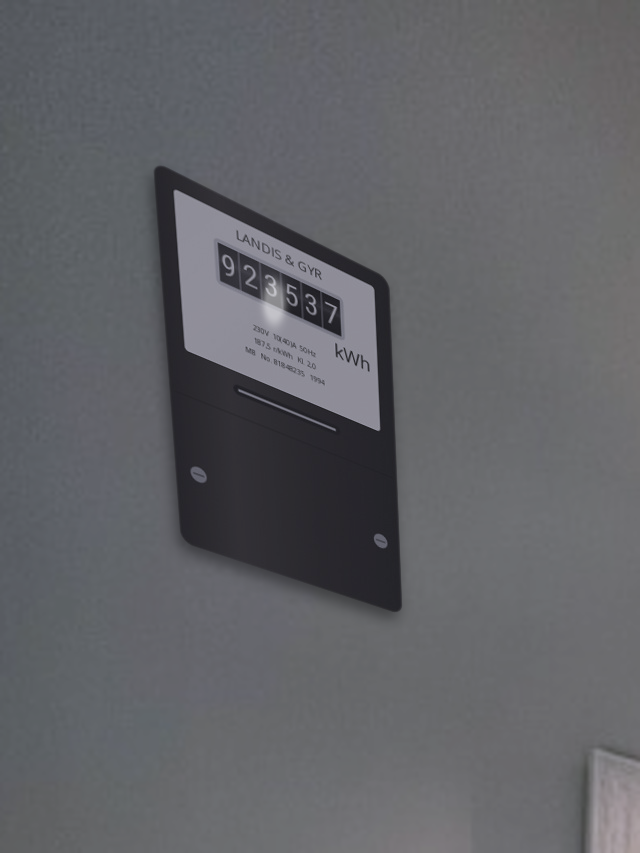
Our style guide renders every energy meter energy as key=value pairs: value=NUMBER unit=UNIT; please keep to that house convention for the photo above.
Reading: value=923537 unit=kWh
